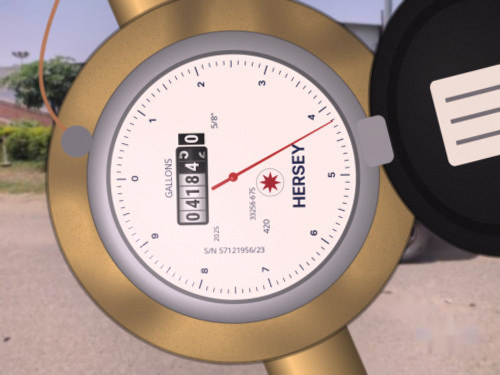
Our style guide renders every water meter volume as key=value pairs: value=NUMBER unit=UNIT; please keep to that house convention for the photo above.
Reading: value=418454.2 unit=gal
